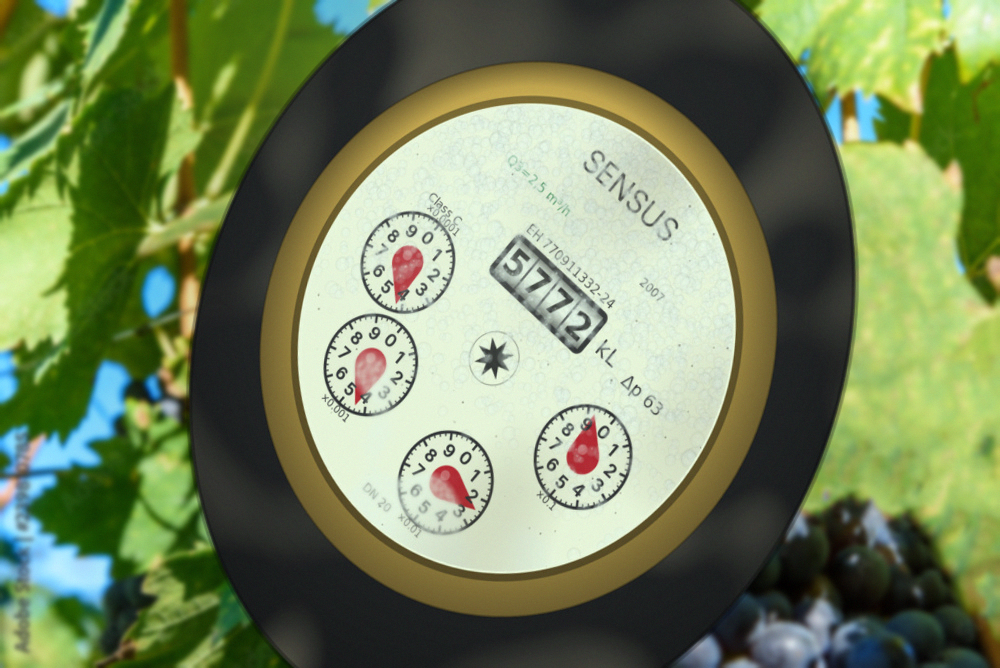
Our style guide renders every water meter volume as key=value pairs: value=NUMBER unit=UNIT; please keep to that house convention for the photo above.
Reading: value=5771.9244 unit=kL
